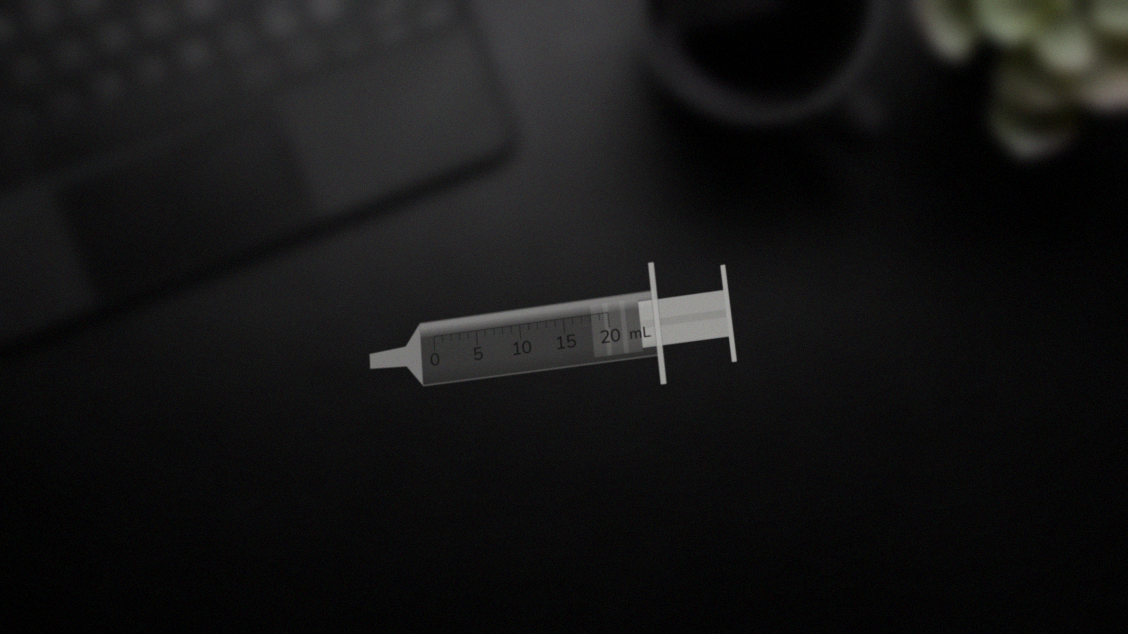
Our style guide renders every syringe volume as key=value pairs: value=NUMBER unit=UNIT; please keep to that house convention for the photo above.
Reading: value=18 unit=mL
